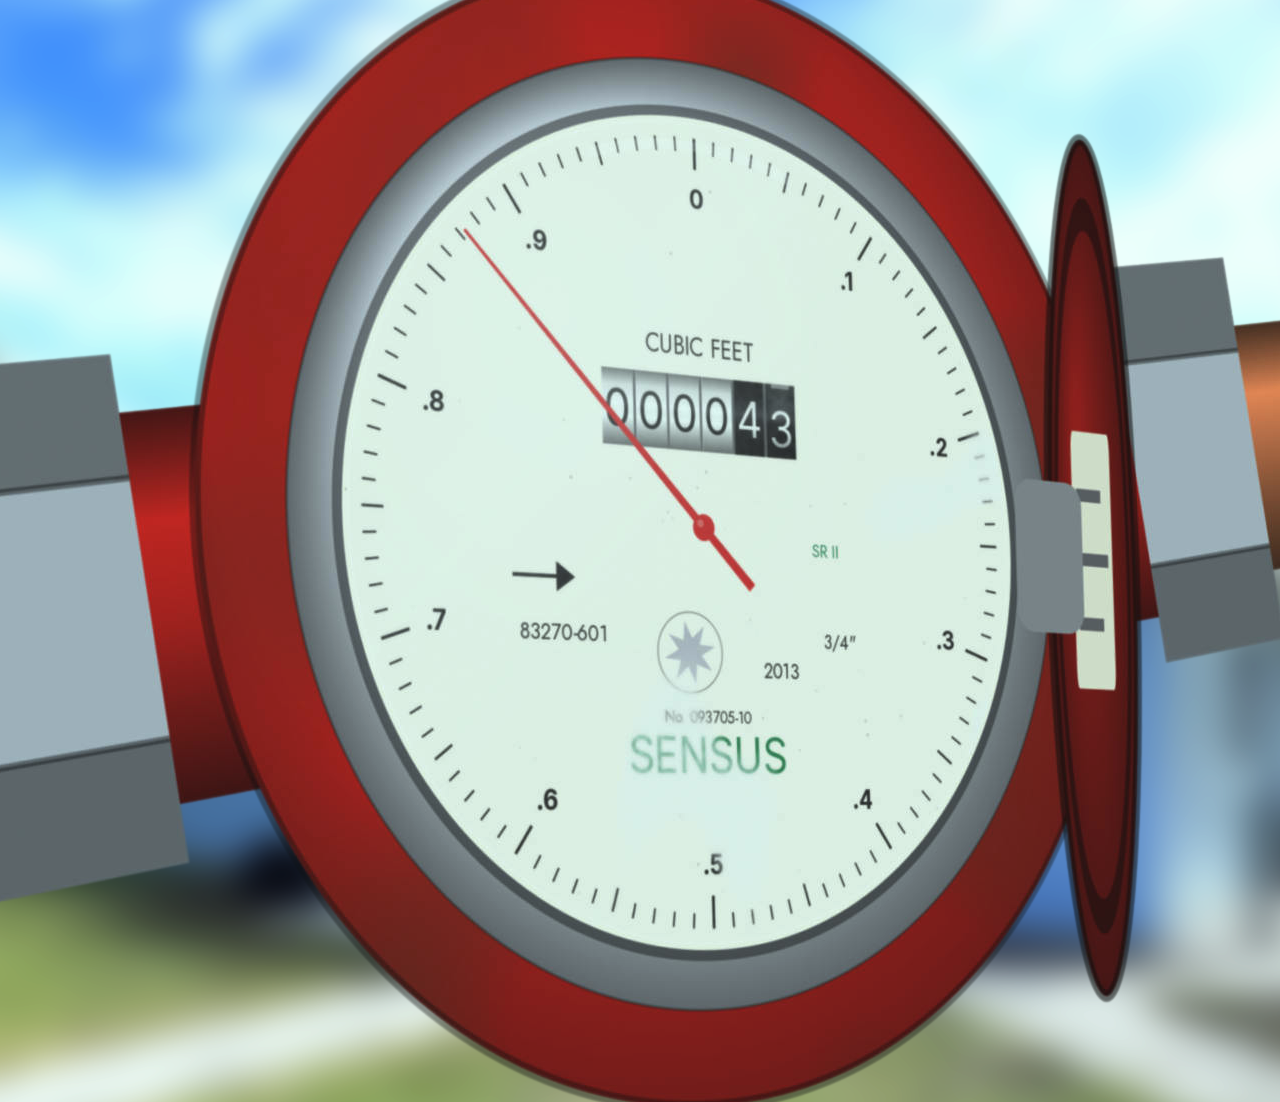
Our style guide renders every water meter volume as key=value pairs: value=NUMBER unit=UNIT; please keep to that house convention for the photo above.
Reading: value=42.87 unit=ft³
